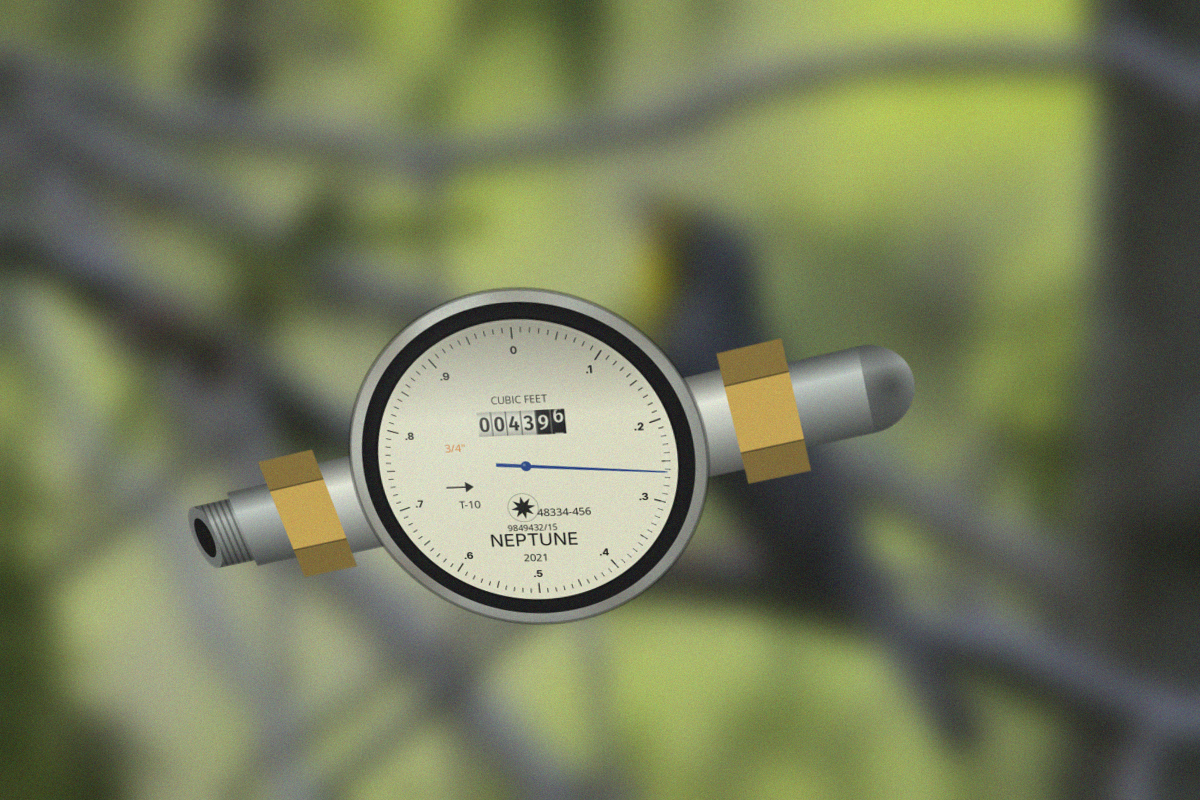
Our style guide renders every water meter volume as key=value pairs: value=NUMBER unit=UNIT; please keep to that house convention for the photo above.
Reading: value=4396.26 unit=ft³
